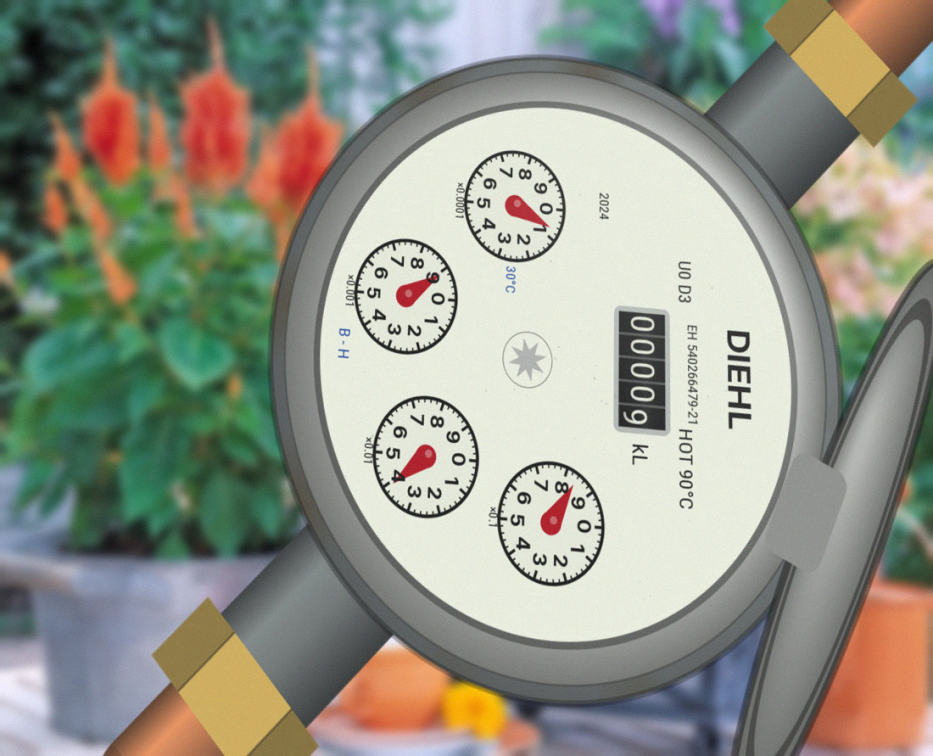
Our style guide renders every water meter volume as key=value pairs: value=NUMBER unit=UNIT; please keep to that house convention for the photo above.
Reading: value=8.8390 unit=kL
